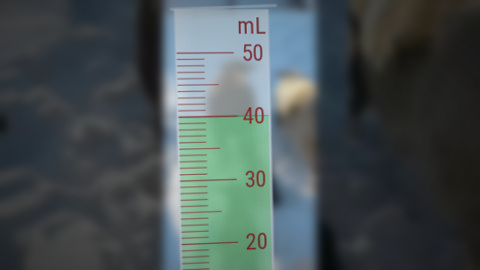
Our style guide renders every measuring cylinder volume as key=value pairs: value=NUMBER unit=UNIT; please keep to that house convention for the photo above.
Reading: value=40 unit=mL
